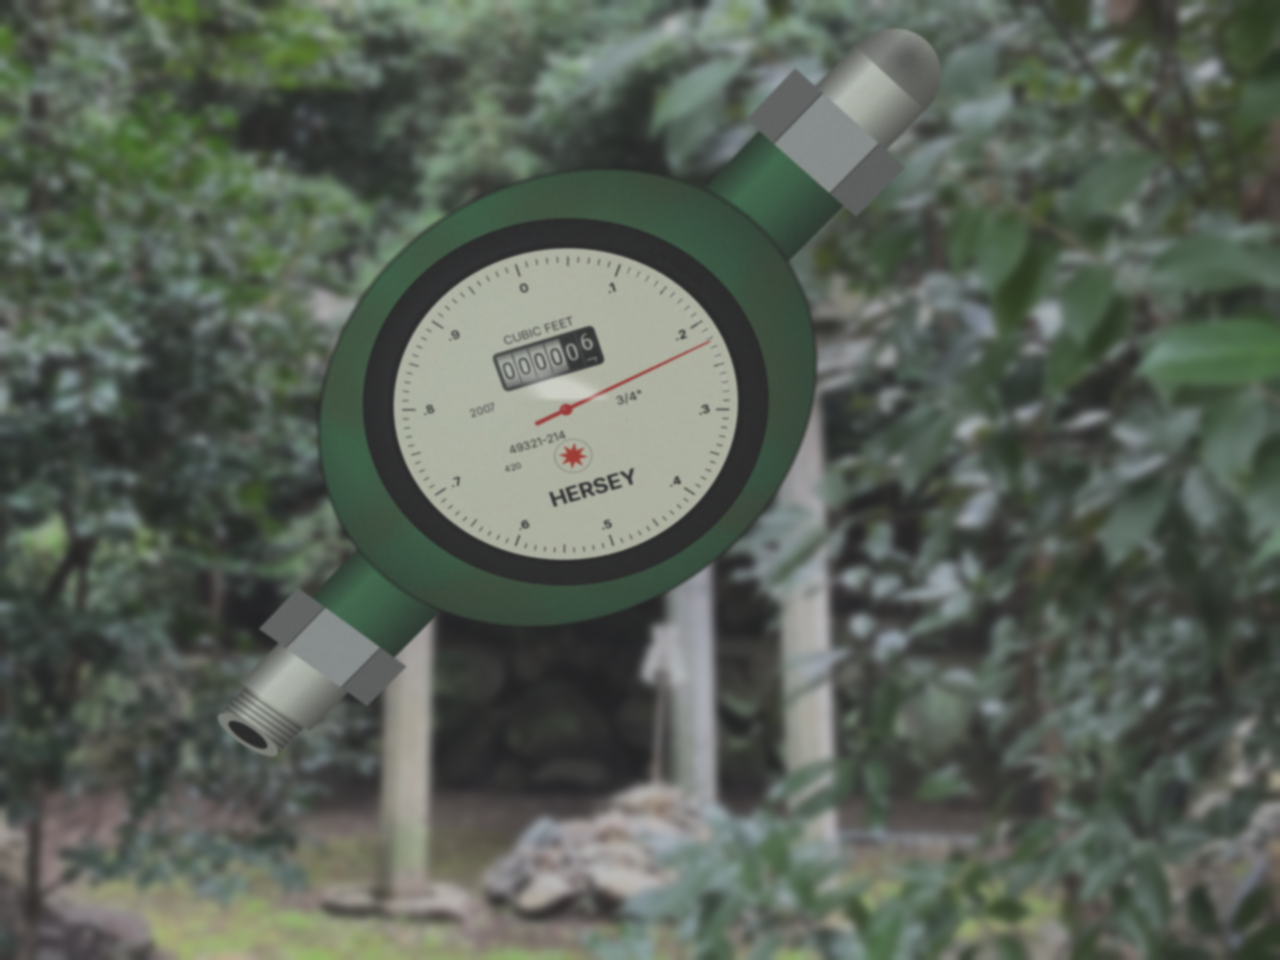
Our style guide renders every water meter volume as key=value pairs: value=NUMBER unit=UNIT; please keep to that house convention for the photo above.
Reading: value=6.22 unit=ft³
